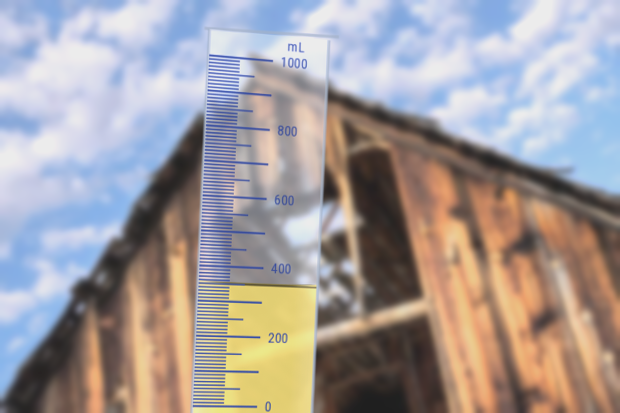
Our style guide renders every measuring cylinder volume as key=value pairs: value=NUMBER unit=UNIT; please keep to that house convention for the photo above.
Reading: value=350 unit=mL
